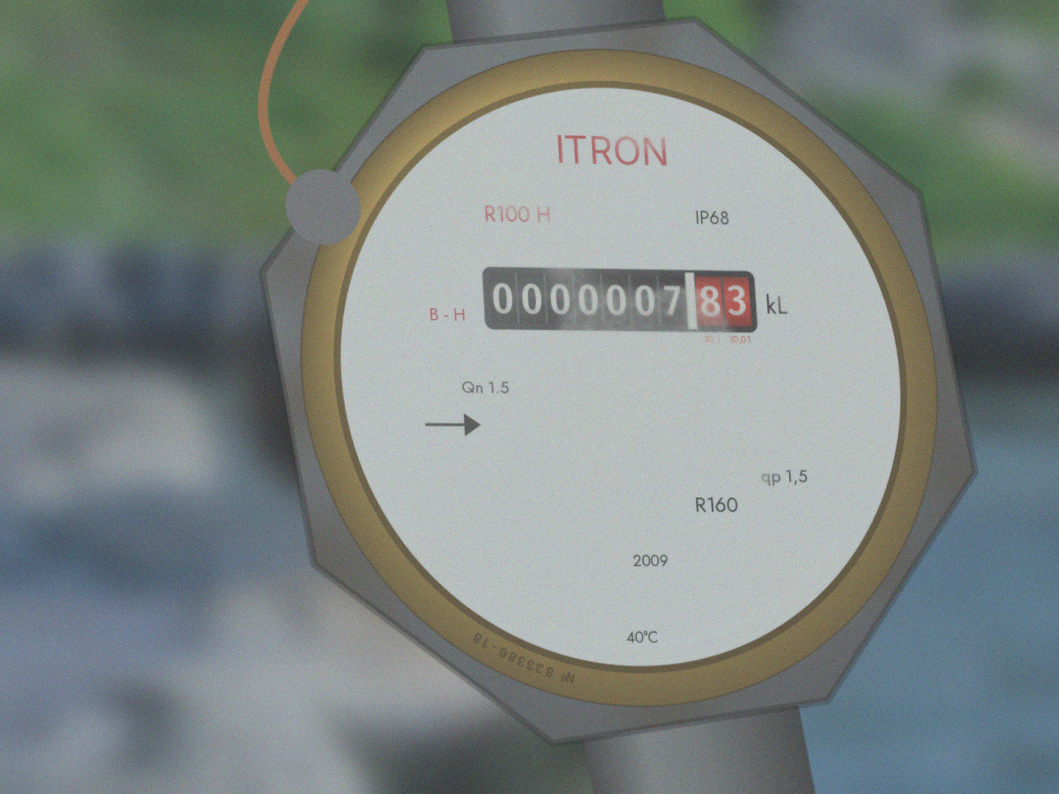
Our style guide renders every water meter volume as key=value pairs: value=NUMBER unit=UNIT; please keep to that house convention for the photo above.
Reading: value=7.83 unit=kL
